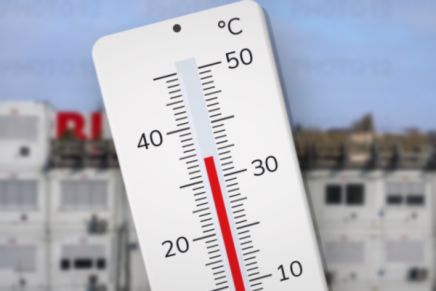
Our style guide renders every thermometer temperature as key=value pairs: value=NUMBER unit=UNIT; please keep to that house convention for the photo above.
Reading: value=34 unit=°C
